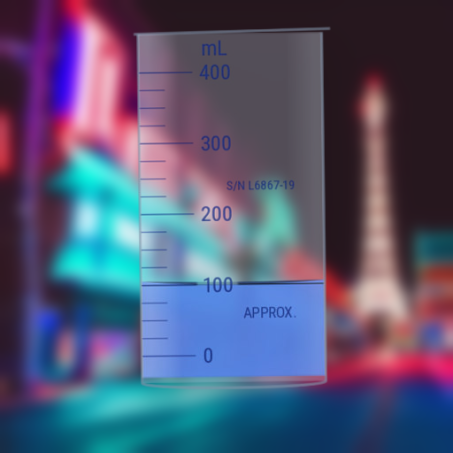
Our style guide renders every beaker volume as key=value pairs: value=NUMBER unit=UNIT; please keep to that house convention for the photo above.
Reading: value=100 unit=mL
